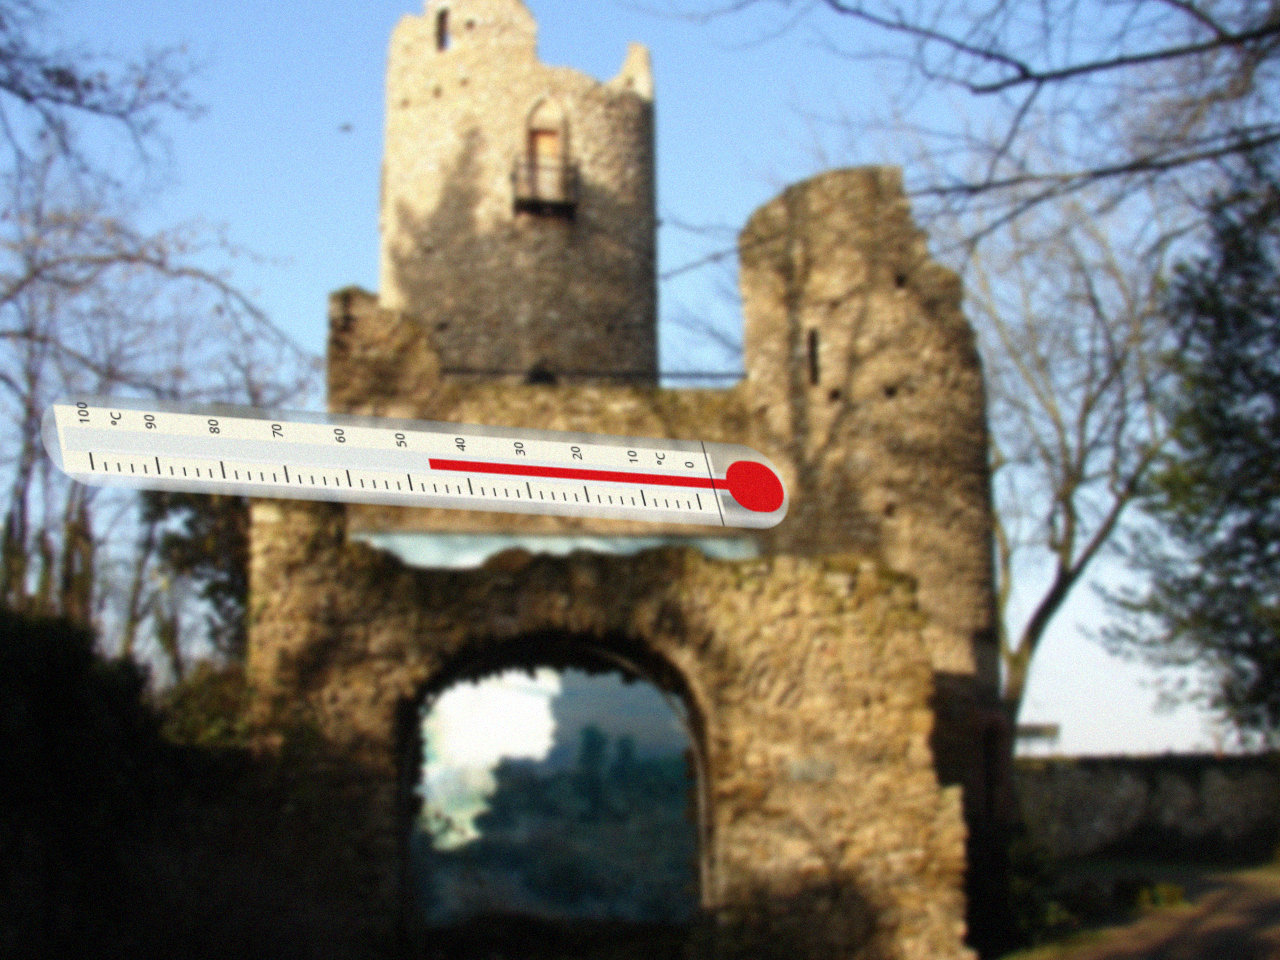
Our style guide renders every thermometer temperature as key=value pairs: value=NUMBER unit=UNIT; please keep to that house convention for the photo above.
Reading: value=46 unit=°C
